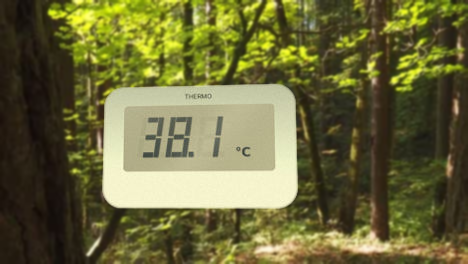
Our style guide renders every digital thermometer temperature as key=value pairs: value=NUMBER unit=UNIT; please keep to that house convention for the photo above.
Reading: value=38.1 unit=°C
